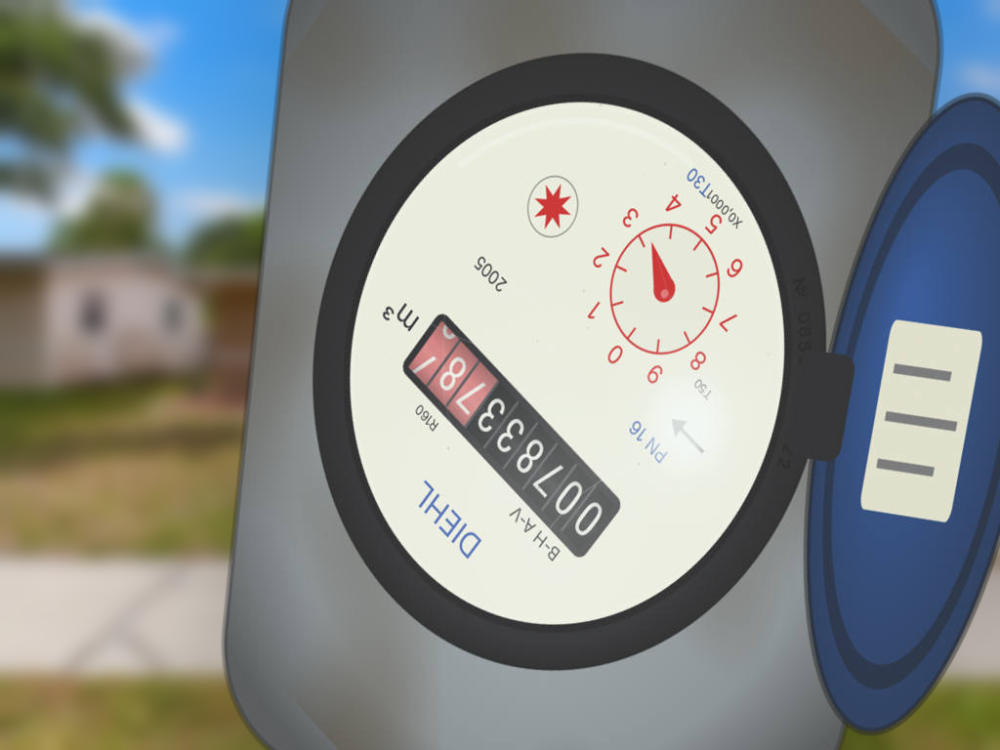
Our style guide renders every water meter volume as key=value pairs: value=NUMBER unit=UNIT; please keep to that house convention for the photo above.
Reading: value=7833.7873 unit=m³
